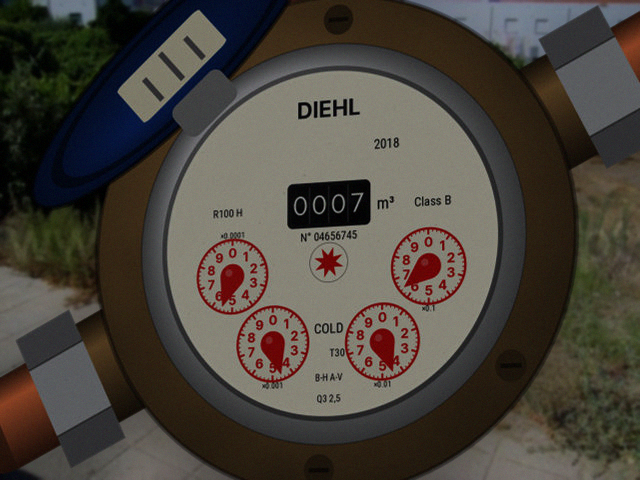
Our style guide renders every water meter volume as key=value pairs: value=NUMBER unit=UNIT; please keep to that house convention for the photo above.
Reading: value=7.6445 unit=m³
